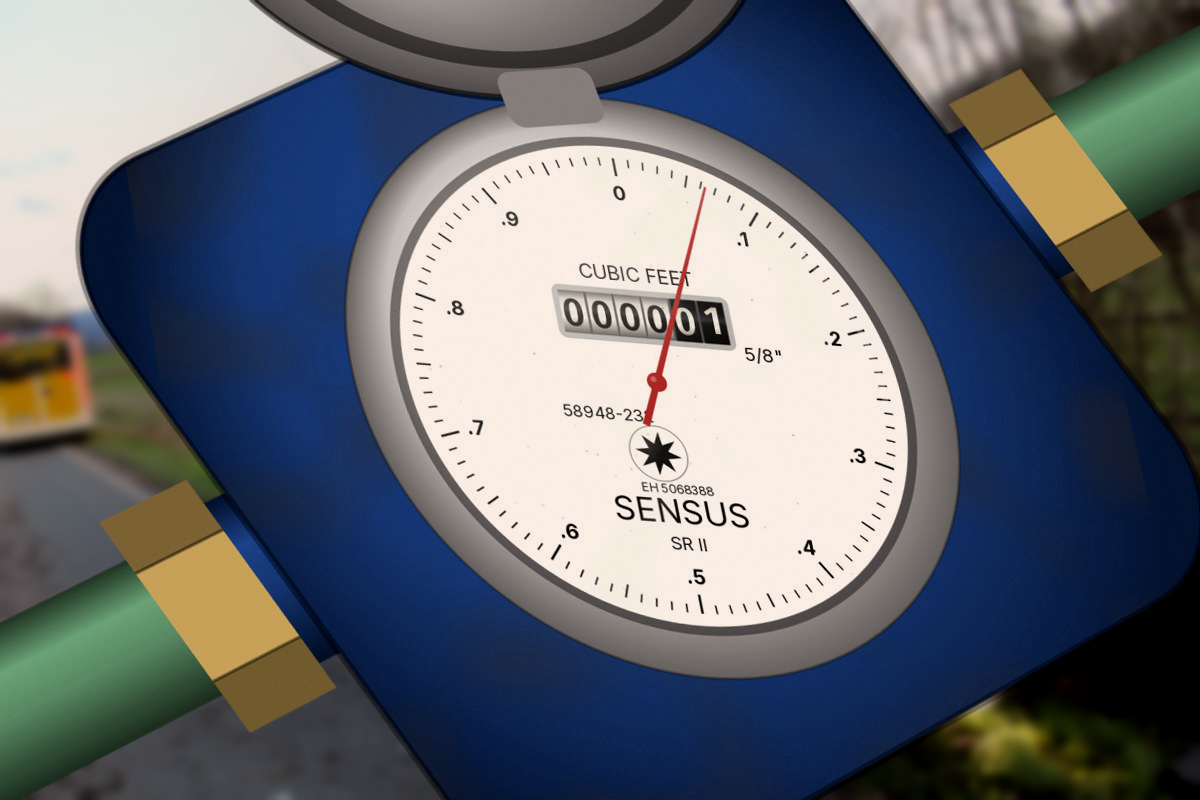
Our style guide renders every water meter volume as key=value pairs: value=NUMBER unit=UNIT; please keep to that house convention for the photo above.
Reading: value=1.06 unit=ft³
